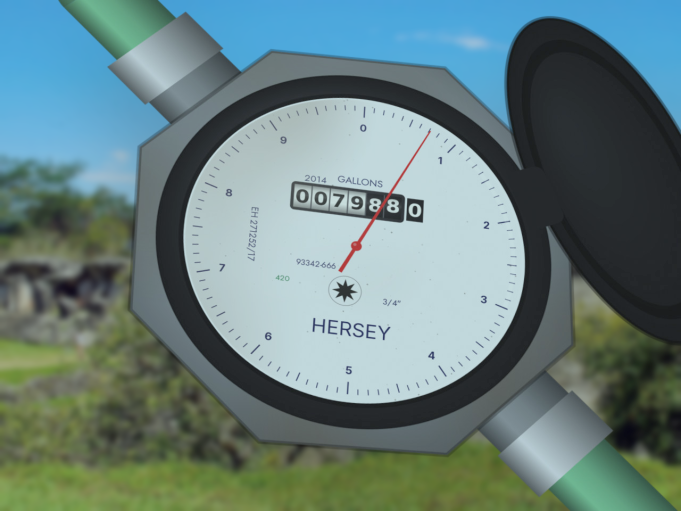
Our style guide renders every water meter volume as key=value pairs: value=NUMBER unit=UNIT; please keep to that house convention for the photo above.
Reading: value=79880.7 unit=gal
